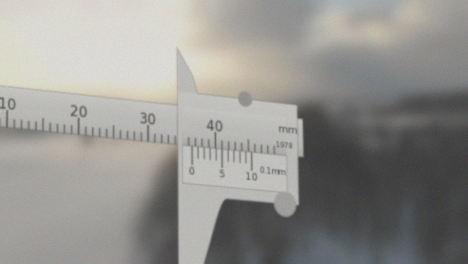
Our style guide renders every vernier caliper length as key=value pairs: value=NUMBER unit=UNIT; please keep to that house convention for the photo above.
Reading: value=36.5 unit=mm
